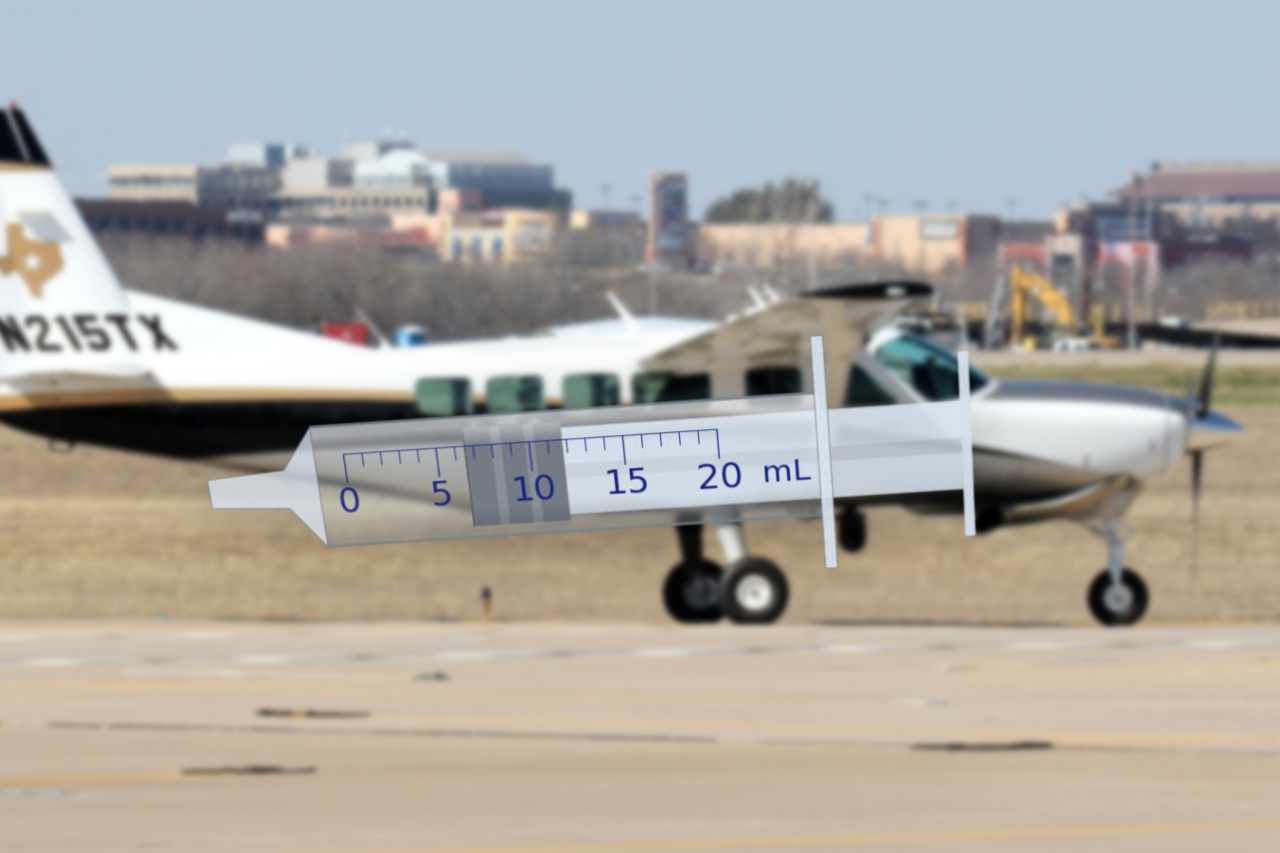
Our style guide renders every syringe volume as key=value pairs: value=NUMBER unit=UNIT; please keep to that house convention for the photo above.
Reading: value=6.5 unit=mL
